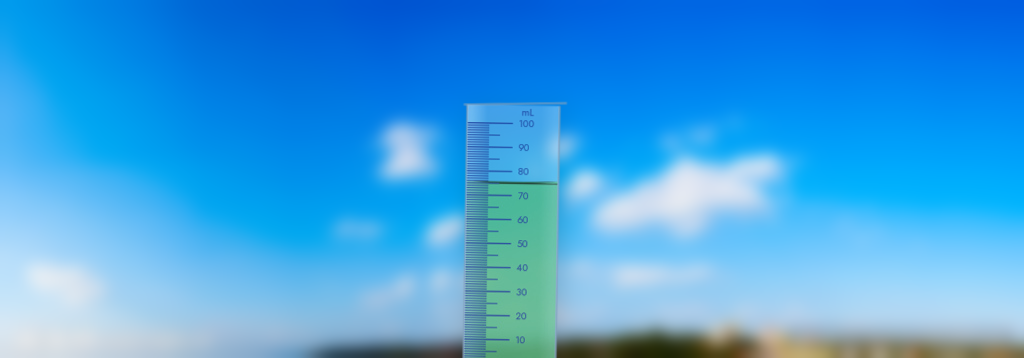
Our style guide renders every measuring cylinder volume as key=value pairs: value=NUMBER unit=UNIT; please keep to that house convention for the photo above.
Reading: value=75 unit=mL
